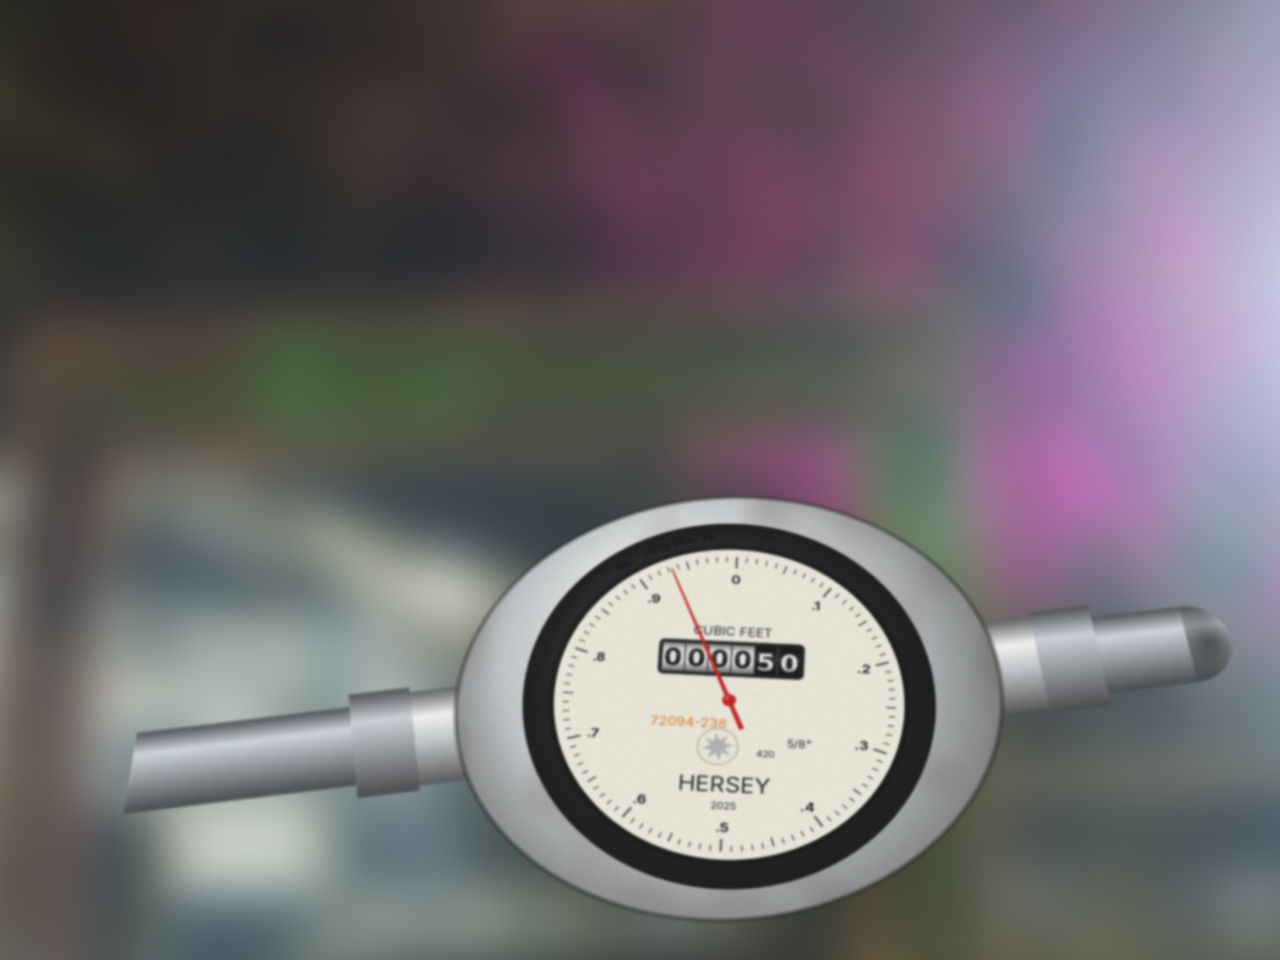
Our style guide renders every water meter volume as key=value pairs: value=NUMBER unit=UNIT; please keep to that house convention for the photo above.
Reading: value=49.93 unit=ft³
